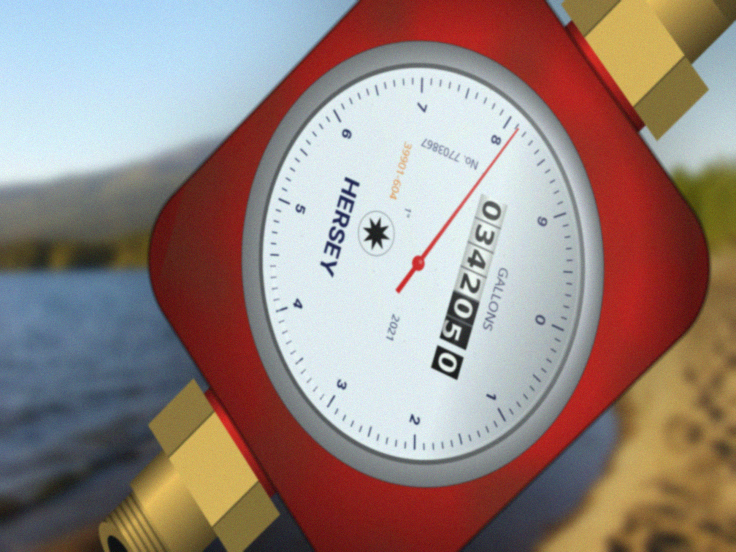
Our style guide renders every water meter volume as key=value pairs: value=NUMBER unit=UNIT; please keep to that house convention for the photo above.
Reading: value=342048.1 unit=gal
